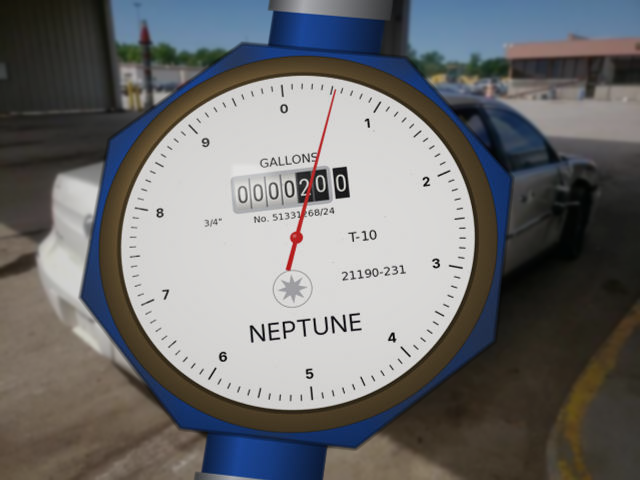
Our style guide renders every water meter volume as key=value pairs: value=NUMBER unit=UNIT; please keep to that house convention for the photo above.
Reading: value=200.5 unit=gal
